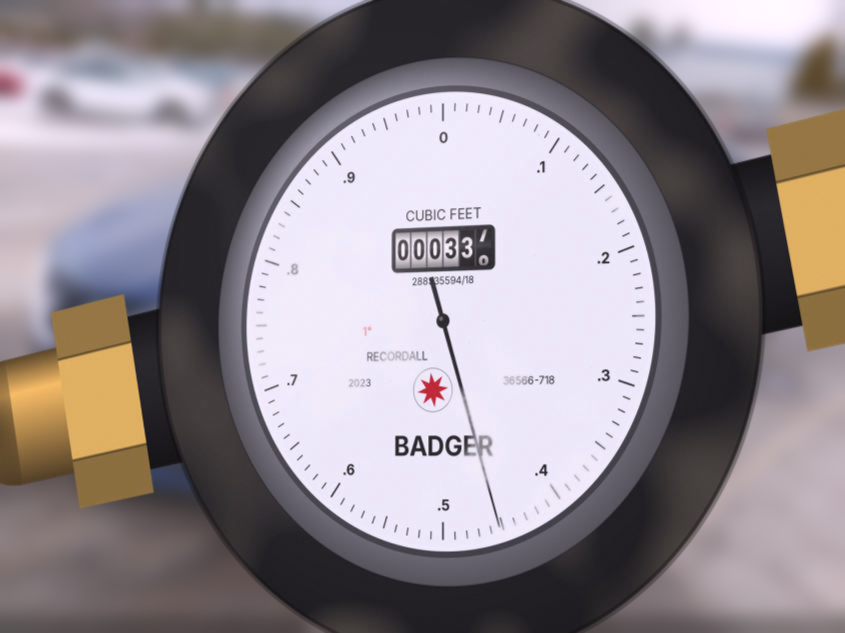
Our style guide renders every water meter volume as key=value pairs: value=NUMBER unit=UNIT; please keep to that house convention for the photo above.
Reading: value=337.45 unit=ft³
